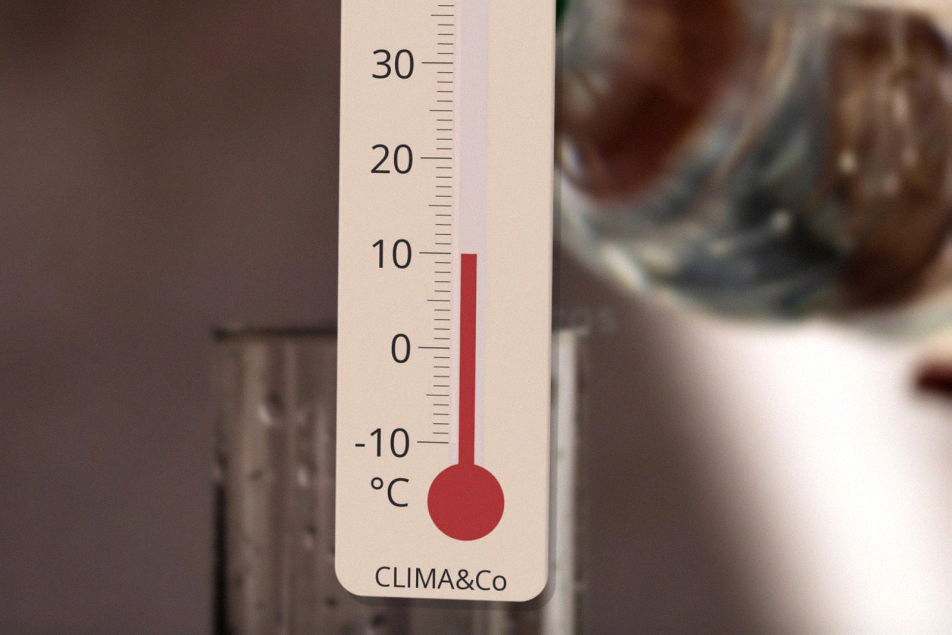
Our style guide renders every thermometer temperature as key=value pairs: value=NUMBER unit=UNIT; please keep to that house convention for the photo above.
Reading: value=10 unit=°C
